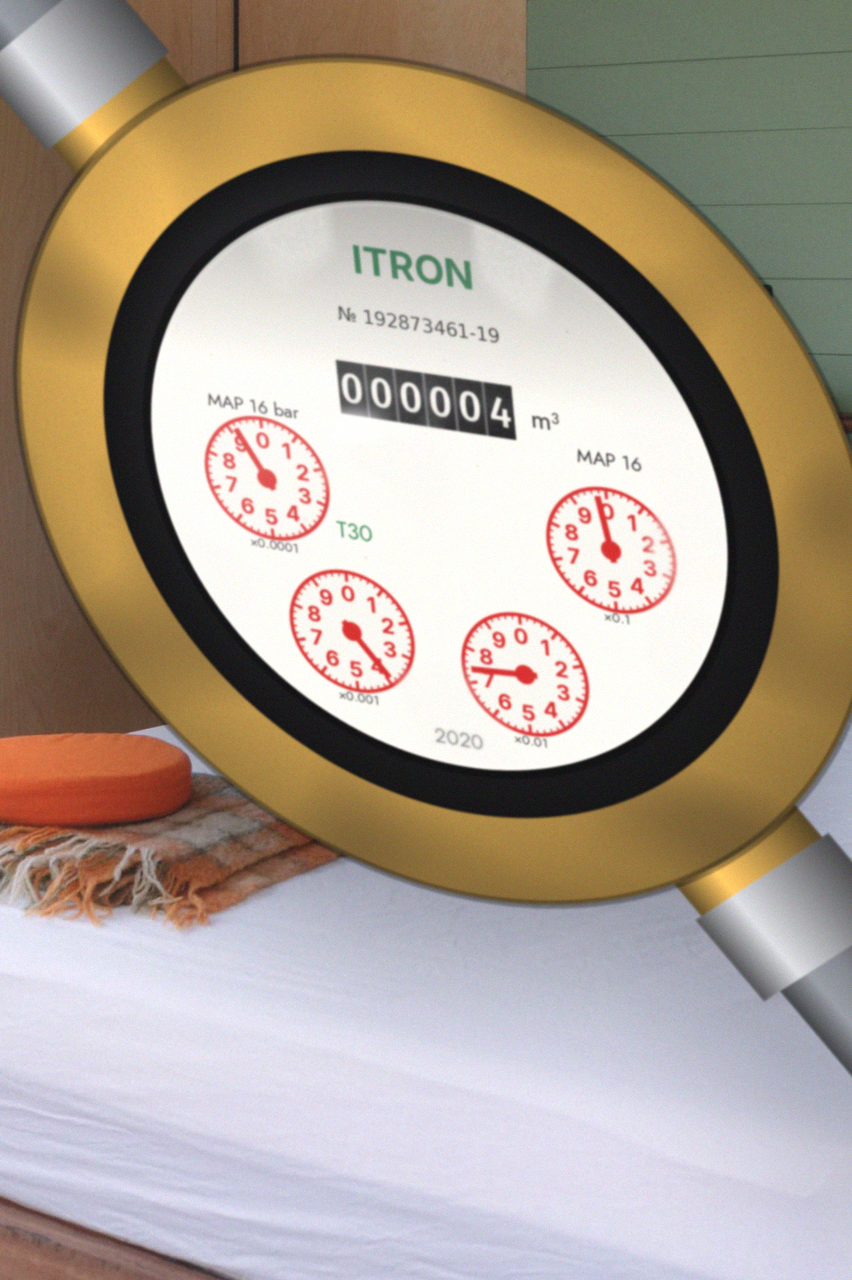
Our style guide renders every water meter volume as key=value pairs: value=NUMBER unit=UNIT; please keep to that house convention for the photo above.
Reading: value=3.9739 unit=m³
